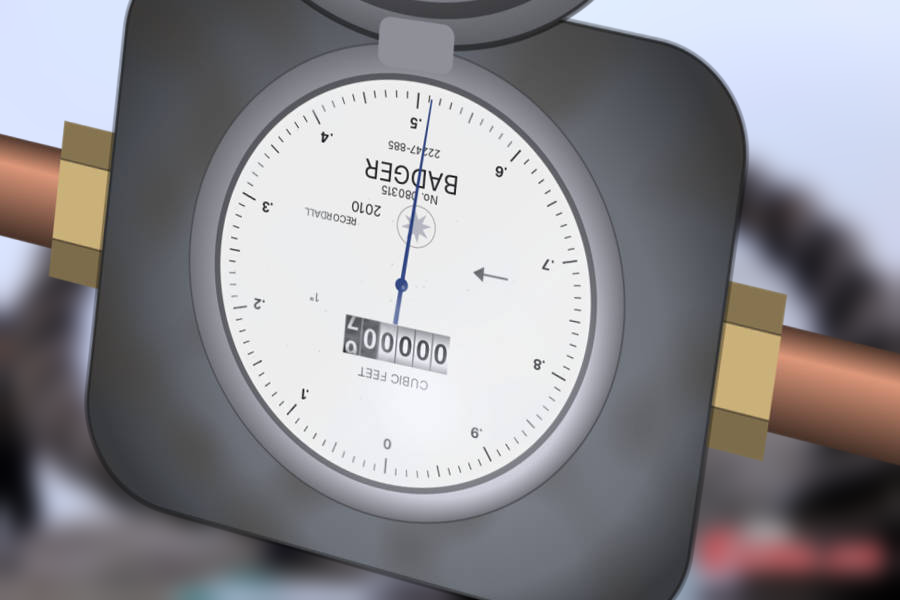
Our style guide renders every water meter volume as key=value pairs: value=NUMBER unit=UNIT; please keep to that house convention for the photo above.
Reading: value=6.51 unit=ft³
